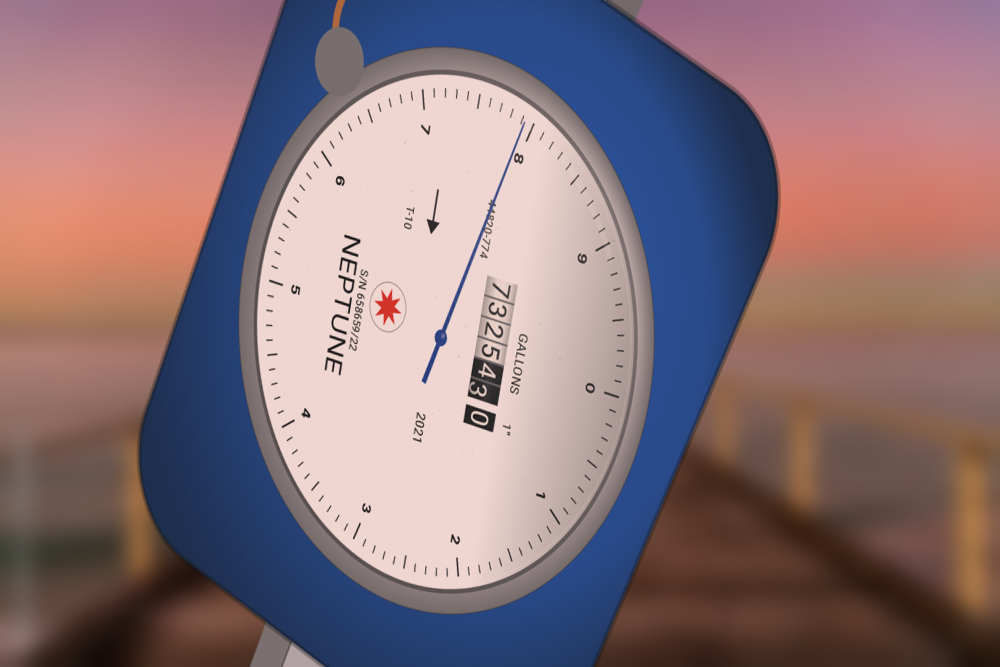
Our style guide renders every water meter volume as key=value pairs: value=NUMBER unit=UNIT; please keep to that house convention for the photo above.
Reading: value=7325427.9 unit=gal
